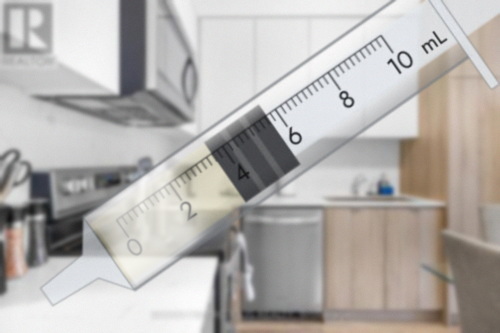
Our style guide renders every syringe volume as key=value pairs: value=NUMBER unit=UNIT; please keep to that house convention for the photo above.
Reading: value=3.6 unit=mL
